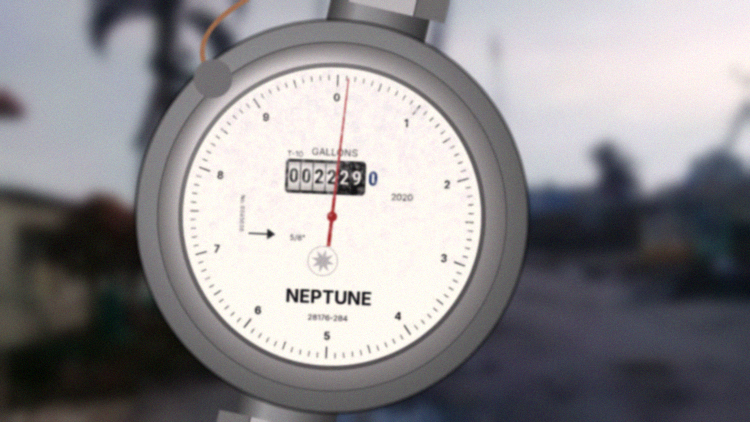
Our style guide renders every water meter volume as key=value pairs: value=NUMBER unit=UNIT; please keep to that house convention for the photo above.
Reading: value=22290.1 unit=gal
